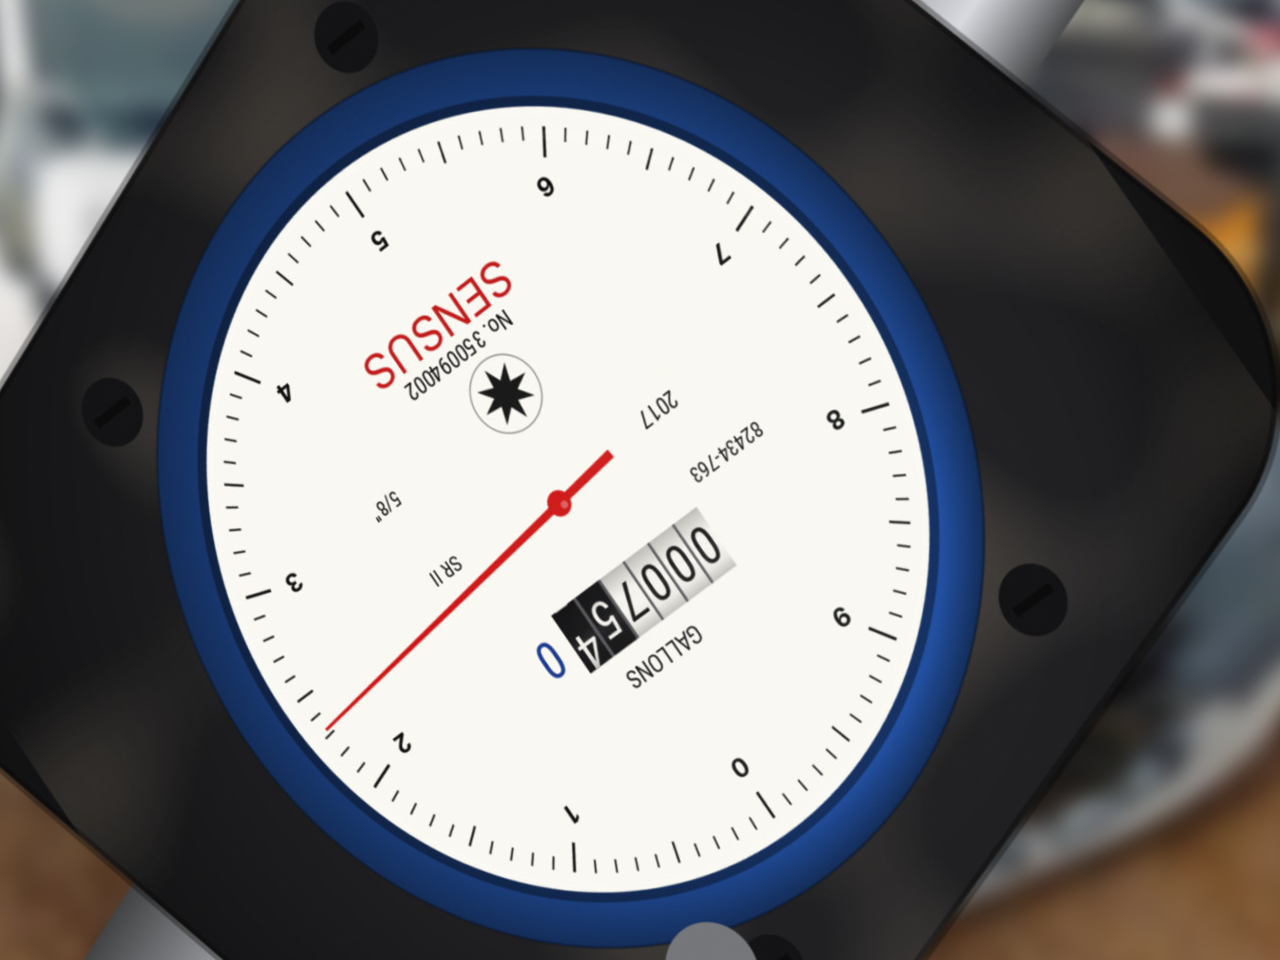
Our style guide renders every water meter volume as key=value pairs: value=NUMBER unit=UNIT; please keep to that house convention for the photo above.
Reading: value=7542.3 unit=gal
